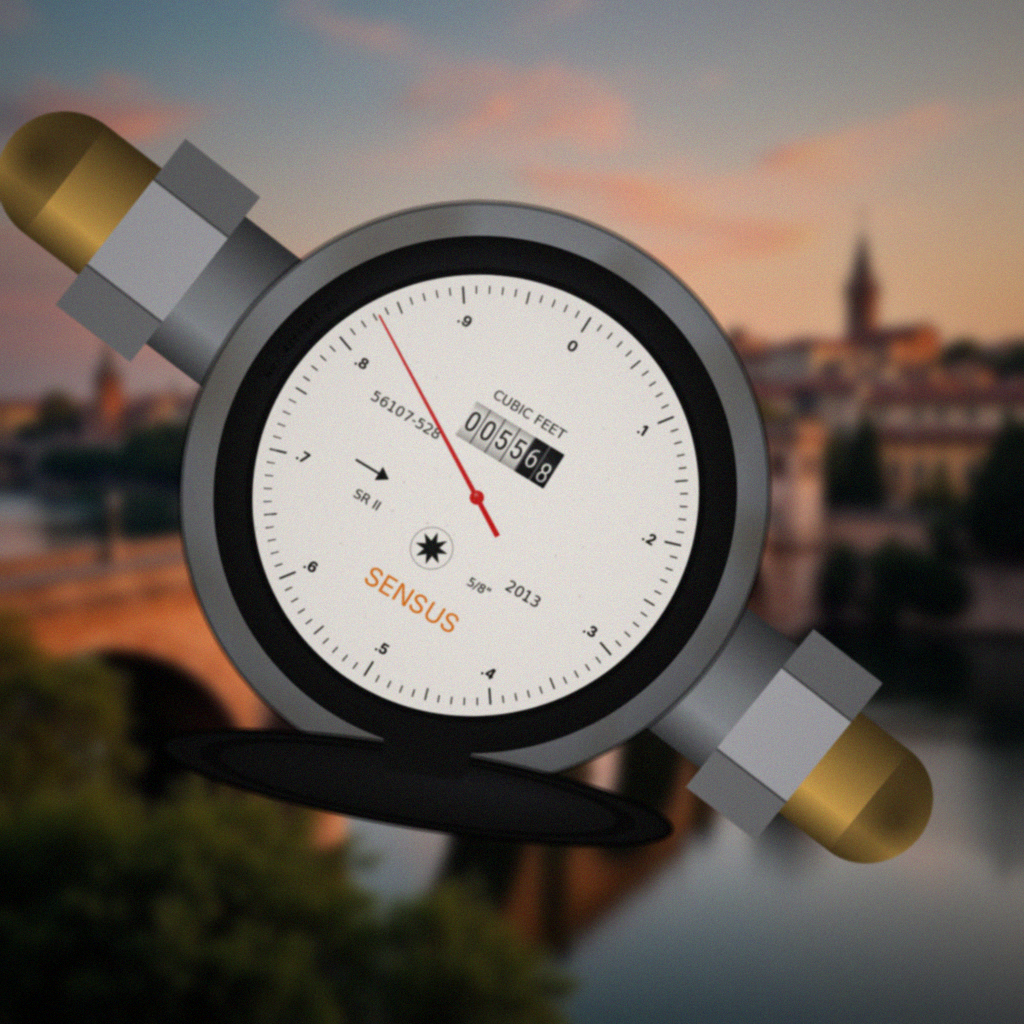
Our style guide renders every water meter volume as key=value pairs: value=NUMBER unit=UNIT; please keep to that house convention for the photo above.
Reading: value=5567.83 unit=ft³
